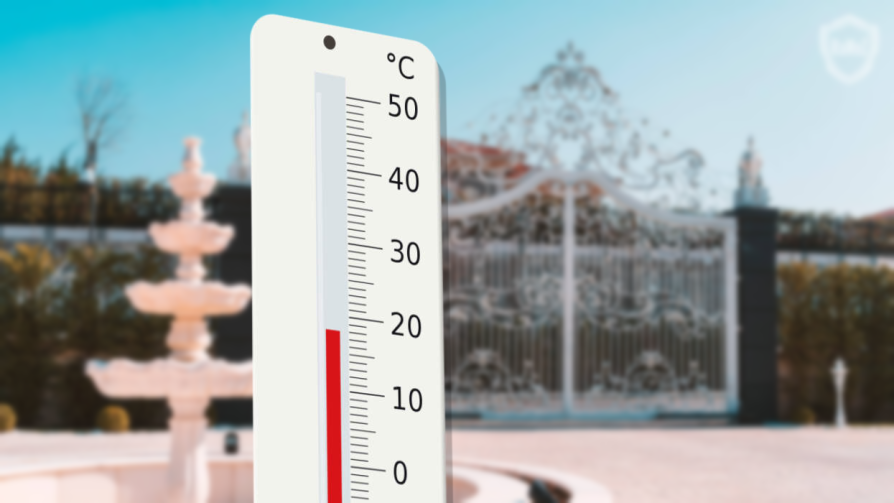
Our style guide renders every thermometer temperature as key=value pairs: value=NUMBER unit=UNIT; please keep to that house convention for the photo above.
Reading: value=18 unit=°C
